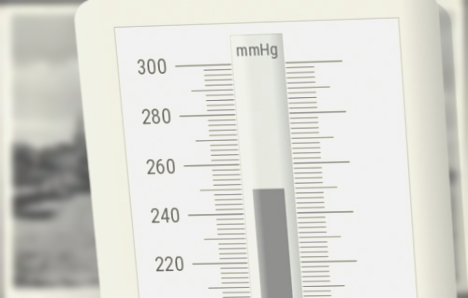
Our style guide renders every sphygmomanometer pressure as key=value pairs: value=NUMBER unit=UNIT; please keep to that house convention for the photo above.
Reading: value=250 unit=mmHg
